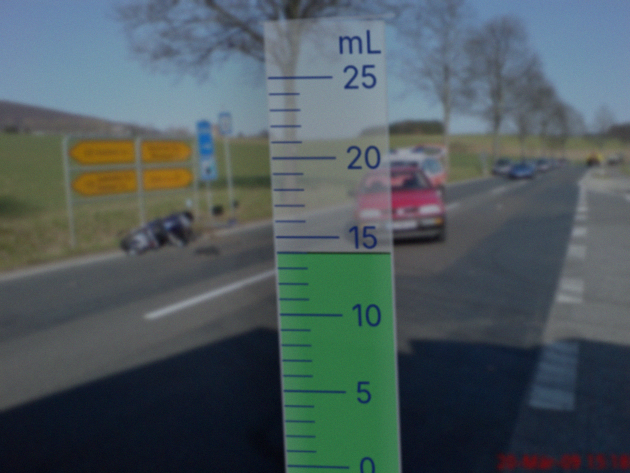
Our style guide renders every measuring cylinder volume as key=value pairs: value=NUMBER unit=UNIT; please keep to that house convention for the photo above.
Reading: value=14 unit=mL
